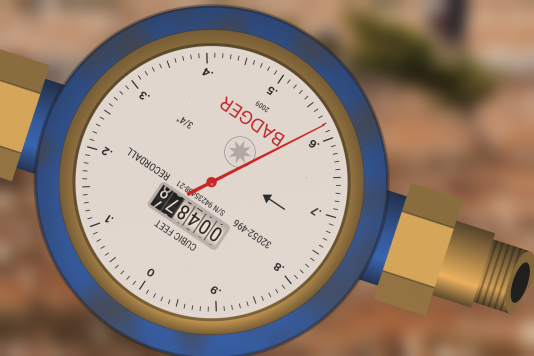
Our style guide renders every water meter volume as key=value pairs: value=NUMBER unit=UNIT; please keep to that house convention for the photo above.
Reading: value=4877.58 unit=ft³
